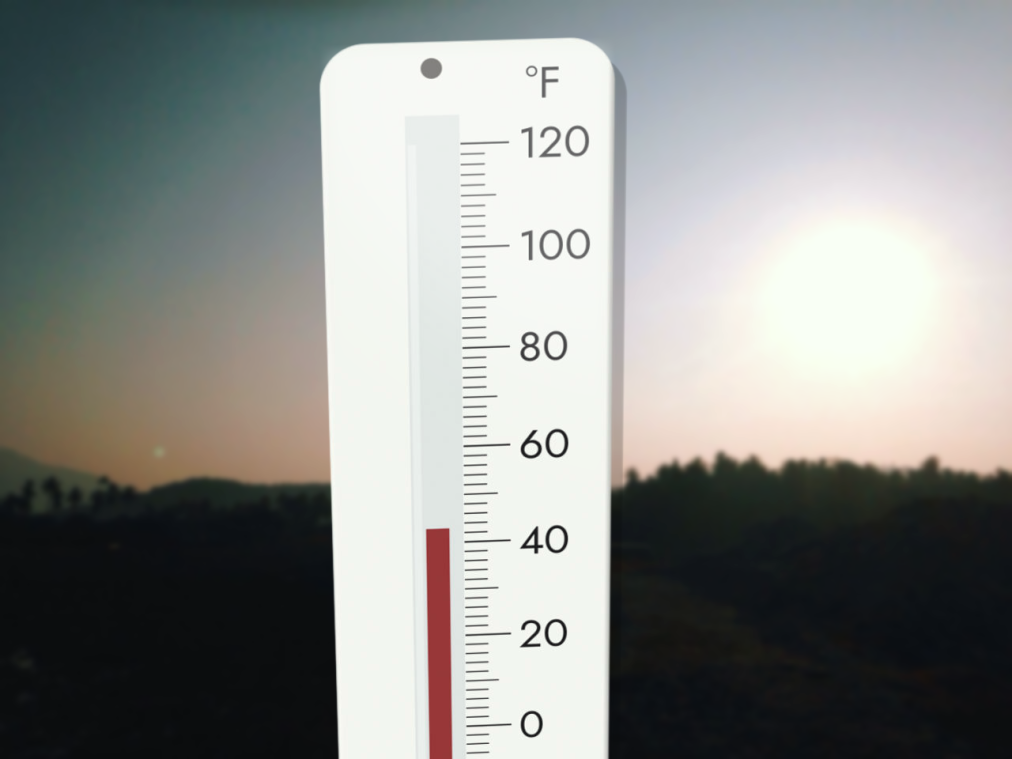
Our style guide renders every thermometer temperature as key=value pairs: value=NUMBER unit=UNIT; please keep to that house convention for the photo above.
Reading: value=43 unit=°F
